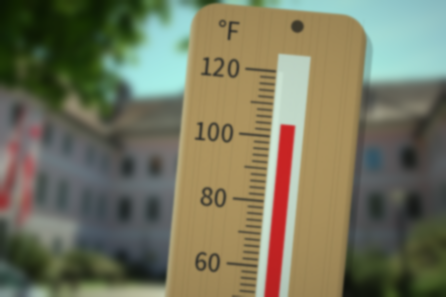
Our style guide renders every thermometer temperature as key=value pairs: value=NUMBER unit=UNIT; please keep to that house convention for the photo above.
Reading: value=104 unit=°F
